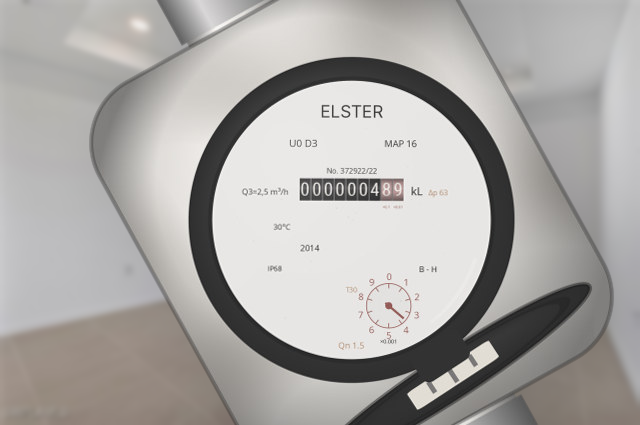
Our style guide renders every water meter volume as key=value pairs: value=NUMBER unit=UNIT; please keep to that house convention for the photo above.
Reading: value=4.893 unit=kL
